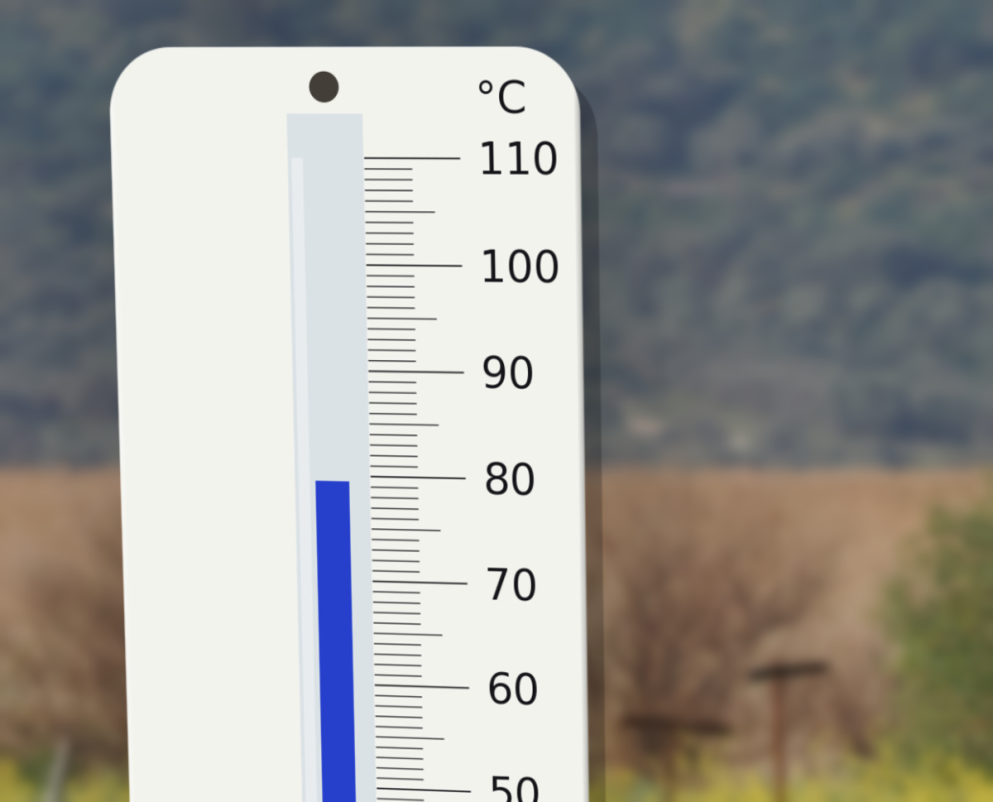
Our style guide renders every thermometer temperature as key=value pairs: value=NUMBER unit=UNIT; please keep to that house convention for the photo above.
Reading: value=79.5 unit=°C
